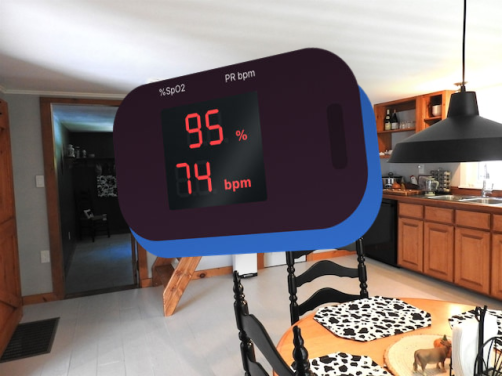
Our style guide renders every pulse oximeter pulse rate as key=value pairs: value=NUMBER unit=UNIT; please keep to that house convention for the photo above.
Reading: value=74 unit=bpm
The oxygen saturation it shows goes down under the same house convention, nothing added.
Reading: value=95 unit=%
